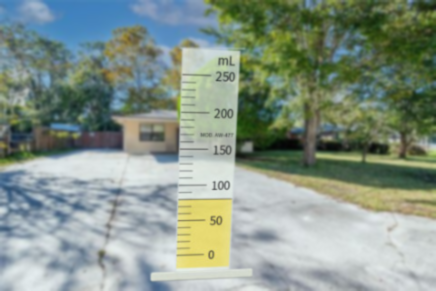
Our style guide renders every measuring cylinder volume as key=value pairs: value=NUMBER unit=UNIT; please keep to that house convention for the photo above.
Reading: value=80 unit=mL
